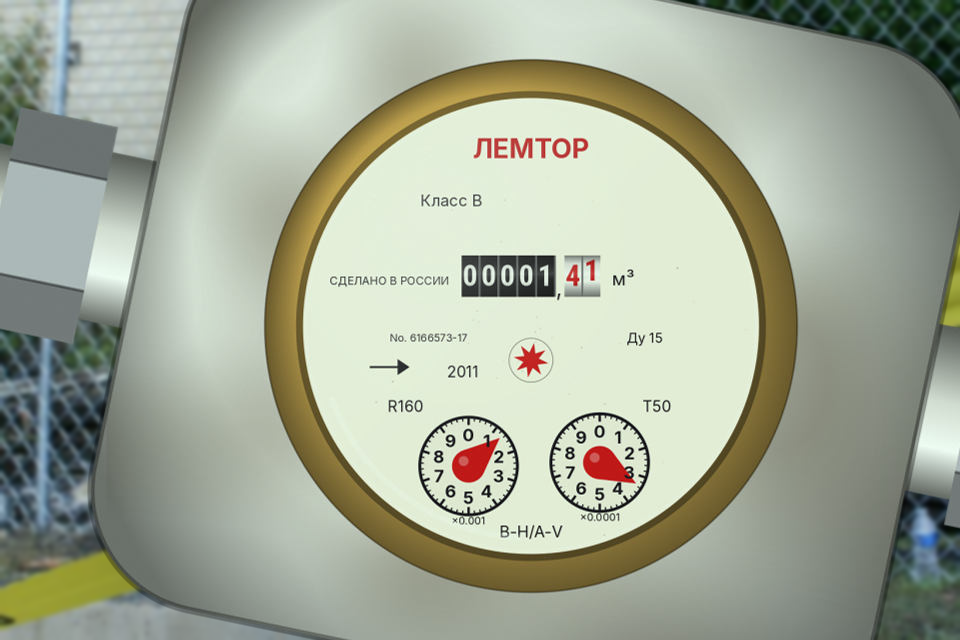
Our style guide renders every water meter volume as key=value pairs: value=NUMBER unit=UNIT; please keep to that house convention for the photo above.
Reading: value=1.4113 unit=m³
